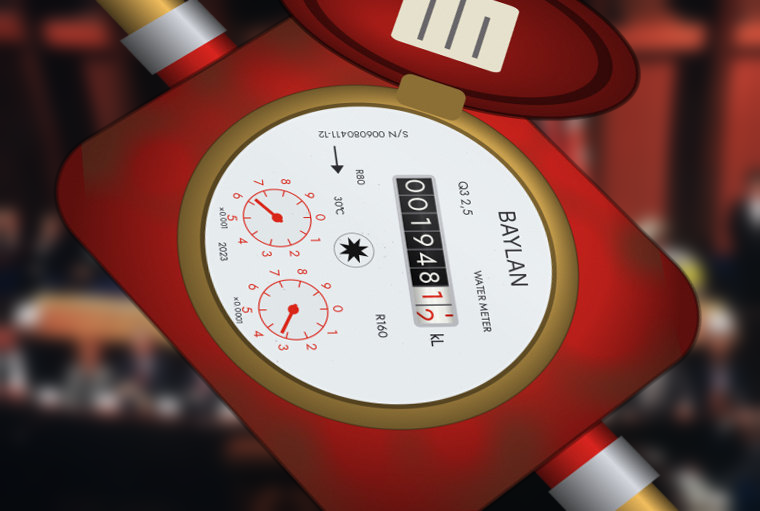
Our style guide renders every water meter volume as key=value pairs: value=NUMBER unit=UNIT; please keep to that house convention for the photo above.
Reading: value=1948.1163 unit=kL
